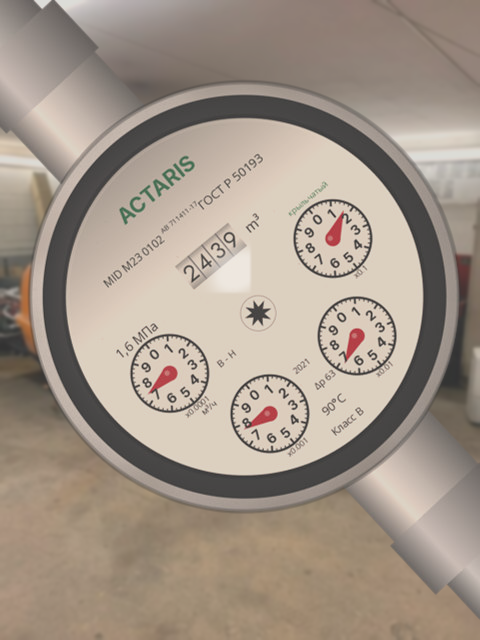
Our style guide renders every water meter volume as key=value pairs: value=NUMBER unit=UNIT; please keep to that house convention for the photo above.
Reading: value=2439.1677 unit=m³
